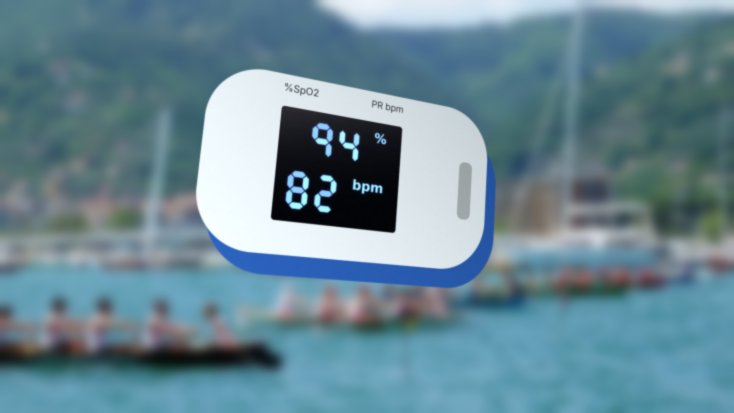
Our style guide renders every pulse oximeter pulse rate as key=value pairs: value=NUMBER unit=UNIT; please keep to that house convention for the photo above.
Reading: value=82 unit=bpm
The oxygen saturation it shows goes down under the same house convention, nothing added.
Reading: value=94 unit=%
